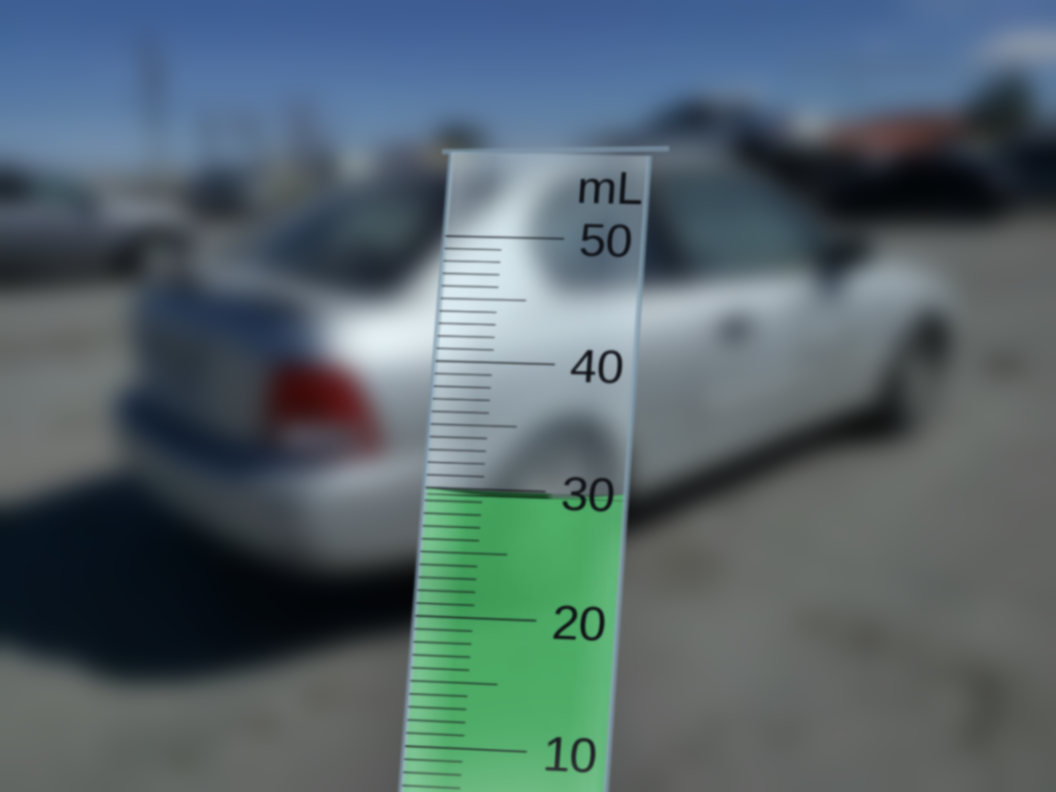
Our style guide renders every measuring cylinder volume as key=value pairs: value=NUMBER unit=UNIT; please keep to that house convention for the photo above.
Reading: value=29.5 unit=mL
